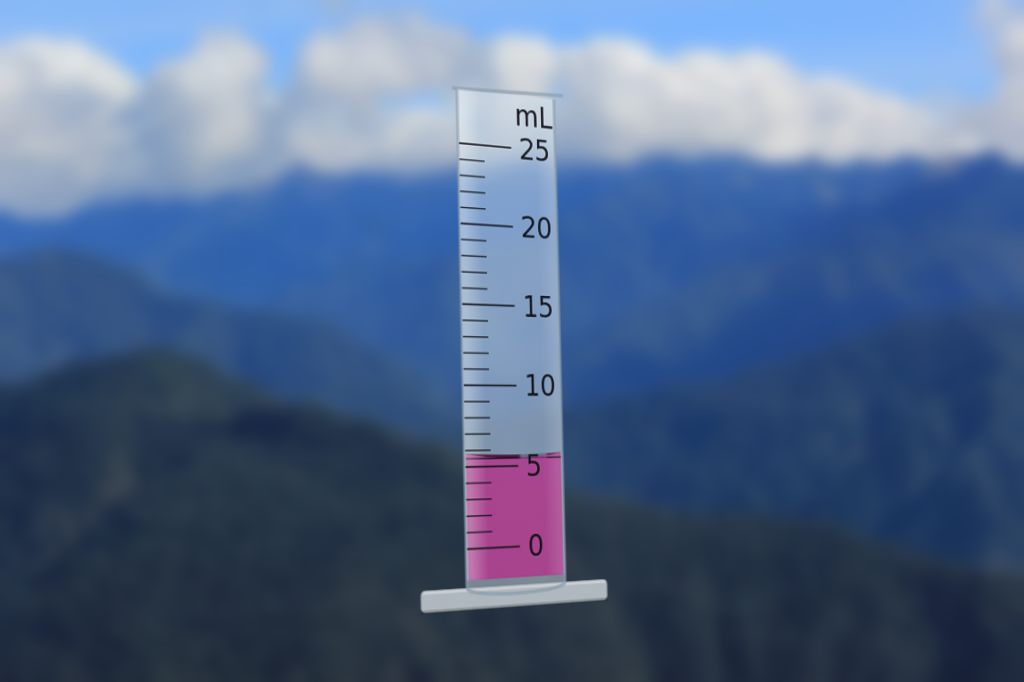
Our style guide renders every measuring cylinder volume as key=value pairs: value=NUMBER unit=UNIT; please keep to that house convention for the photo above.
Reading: value=5.5 unit=mL
